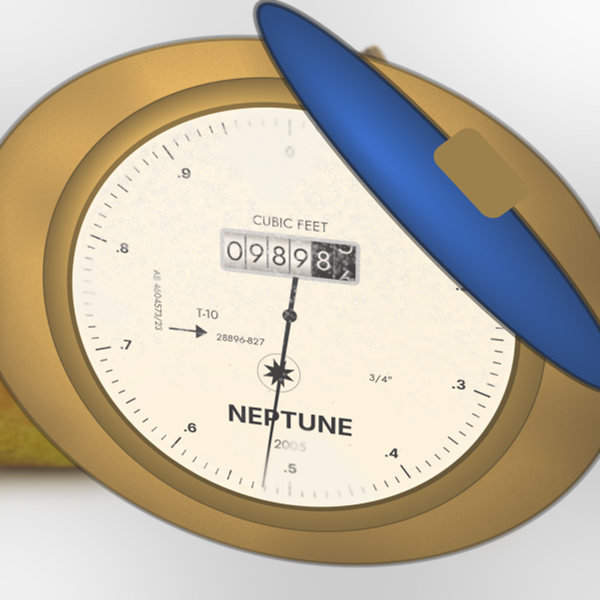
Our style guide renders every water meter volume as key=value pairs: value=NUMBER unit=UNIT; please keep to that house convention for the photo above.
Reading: value=98985.52 unit=ft³
